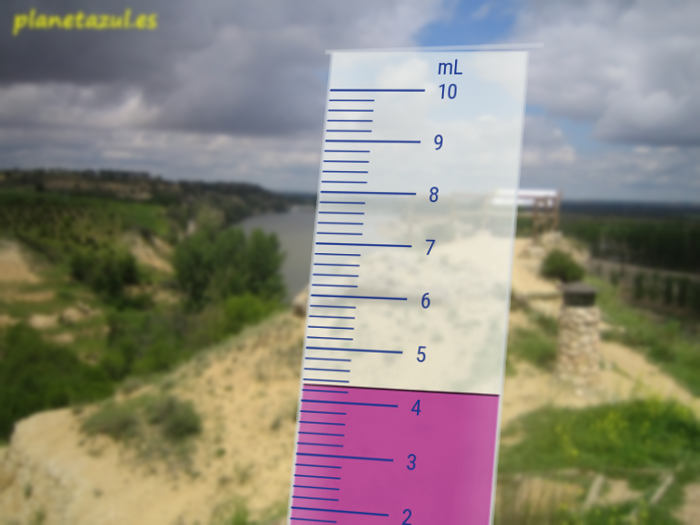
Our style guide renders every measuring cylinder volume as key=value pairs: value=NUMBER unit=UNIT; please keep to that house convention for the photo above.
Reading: value=4.3 unit=mL
